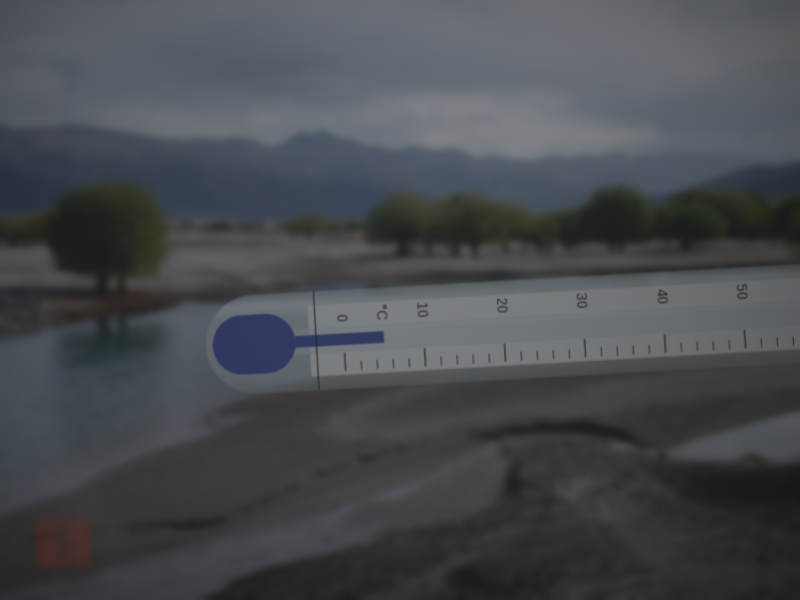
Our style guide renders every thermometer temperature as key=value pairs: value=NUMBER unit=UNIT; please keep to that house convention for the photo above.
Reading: value=5 unit=°C
